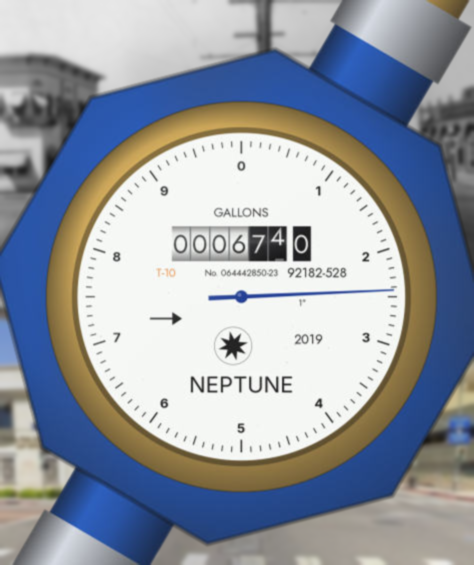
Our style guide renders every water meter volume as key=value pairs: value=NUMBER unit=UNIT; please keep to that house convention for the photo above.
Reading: value=6742.4 unit=gal
